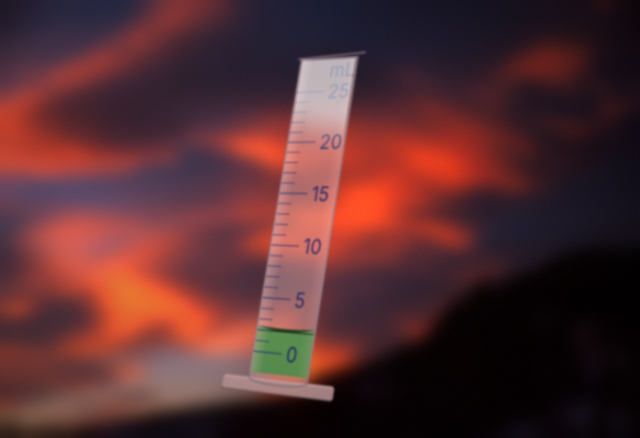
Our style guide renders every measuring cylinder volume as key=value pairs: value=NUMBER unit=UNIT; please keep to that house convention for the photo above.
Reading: value=2 unit=mL
